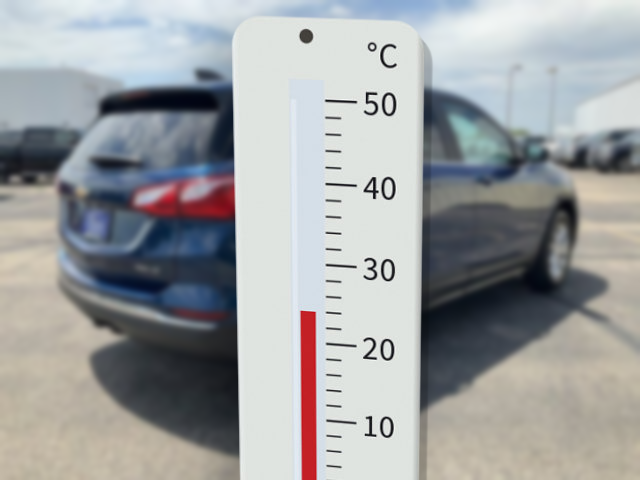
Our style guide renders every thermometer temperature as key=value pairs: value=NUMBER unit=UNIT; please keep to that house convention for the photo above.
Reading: value=24 unit=°C
